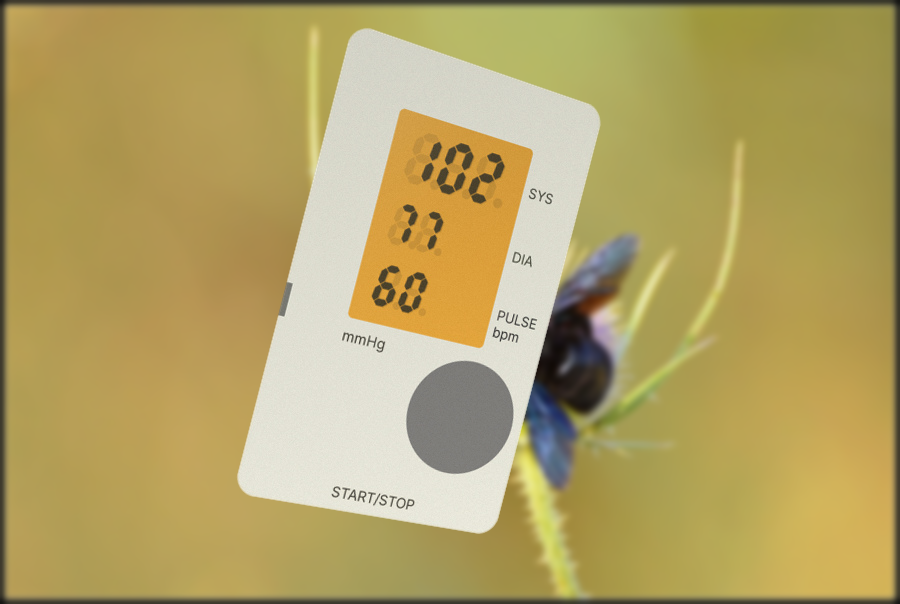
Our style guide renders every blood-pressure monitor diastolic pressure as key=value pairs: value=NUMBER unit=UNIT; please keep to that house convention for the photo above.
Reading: value=77 unit=mmHg
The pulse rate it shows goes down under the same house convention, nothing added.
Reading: value=60 unit=bpm
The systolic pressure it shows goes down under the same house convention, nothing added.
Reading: value=102 unit=mmHg
